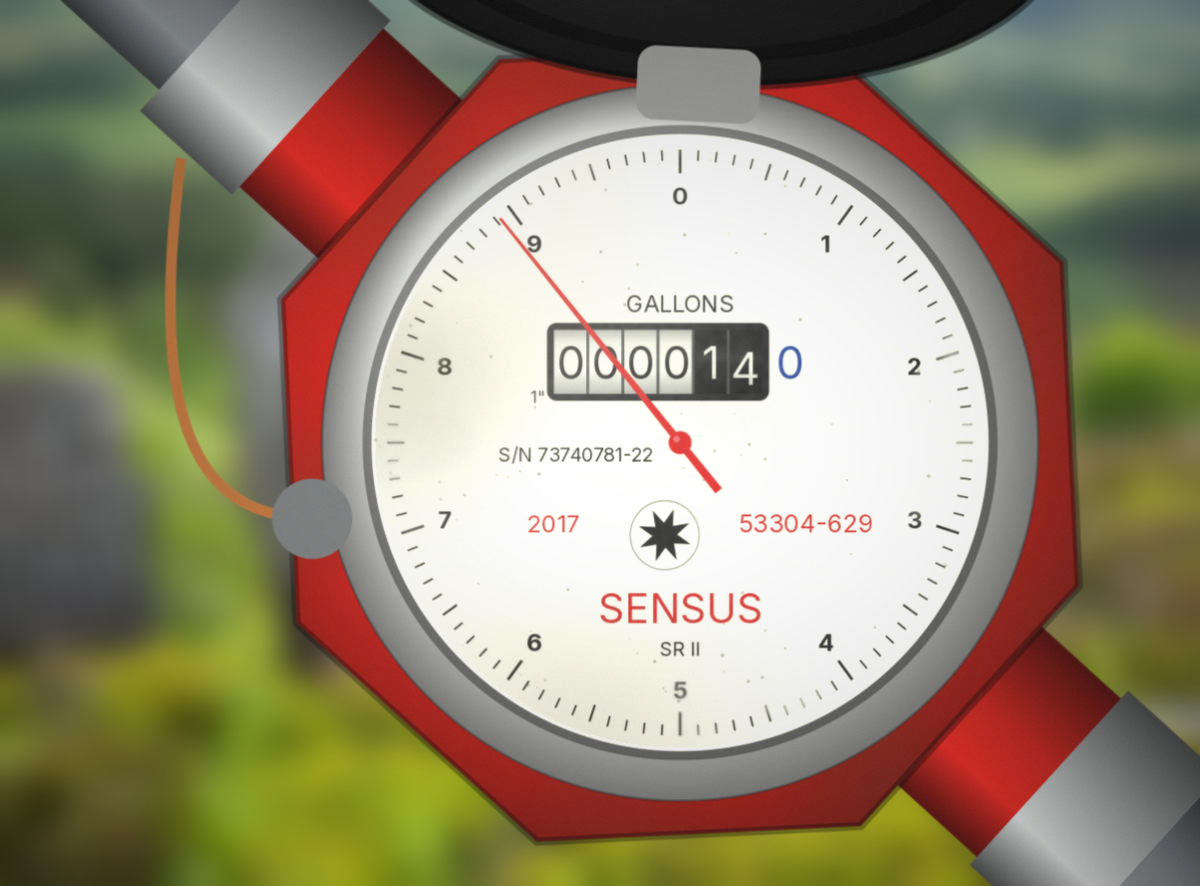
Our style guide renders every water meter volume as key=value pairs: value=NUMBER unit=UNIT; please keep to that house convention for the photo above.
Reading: value=138.9 unit=gal
